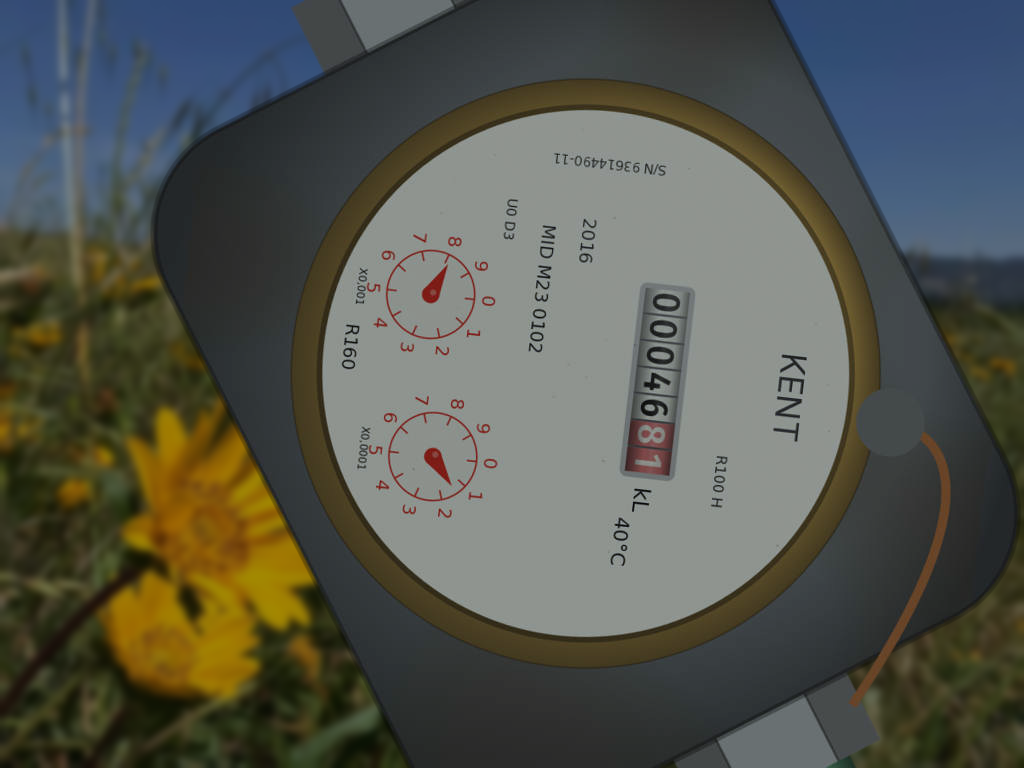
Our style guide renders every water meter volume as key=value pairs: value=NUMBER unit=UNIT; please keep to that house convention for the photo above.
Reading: value=46.8181 unit=kL
